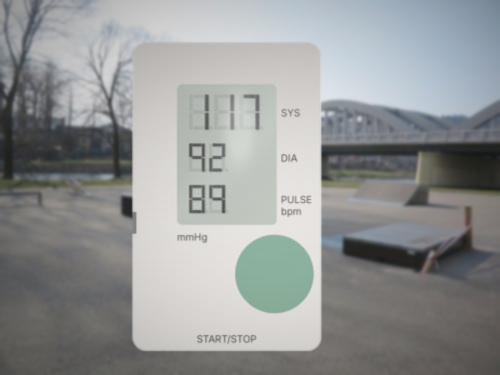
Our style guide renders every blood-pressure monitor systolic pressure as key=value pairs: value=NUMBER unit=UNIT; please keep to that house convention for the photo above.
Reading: value=117 unit=mmHg
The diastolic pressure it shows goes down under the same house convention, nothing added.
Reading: value=92 unit=mmHg
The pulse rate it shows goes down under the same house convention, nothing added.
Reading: value=89 unit=bpm
